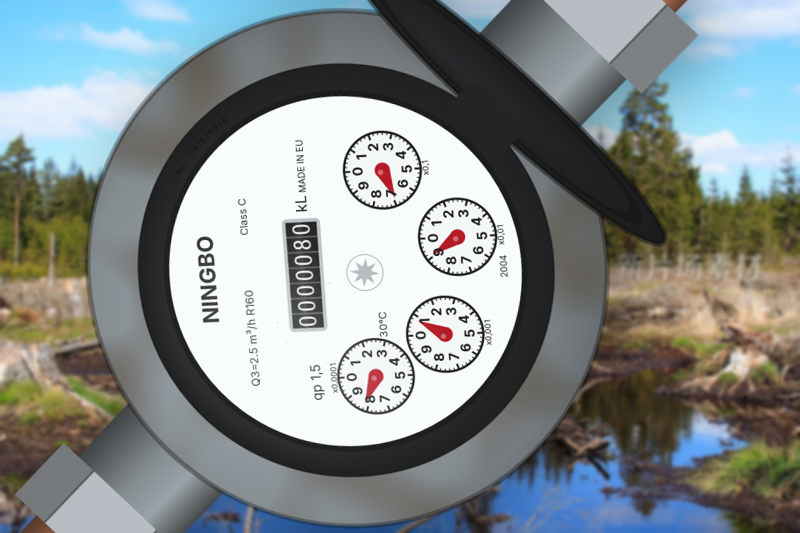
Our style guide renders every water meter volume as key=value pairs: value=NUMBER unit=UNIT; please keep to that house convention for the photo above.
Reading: value=80.6908 unit=kL
